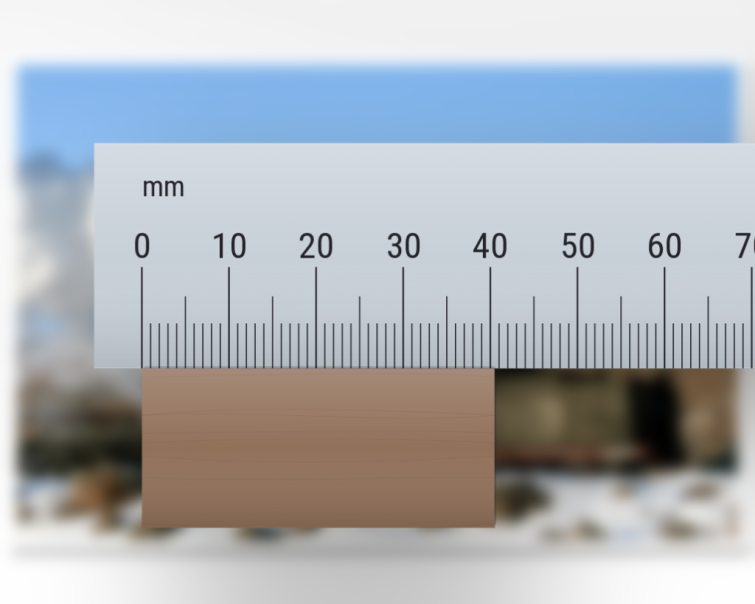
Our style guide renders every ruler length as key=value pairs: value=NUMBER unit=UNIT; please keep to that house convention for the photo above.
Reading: value=40.5 unit=mm
